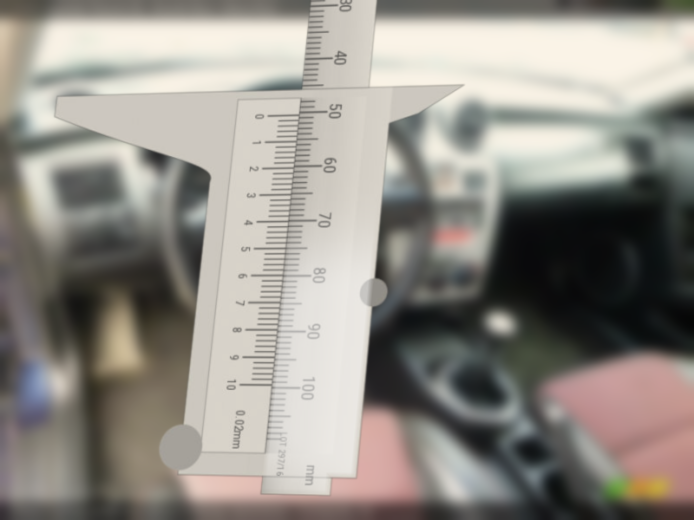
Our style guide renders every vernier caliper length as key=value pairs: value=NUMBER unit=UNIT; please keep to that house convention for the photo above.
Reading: value=50.5 unit=mm
